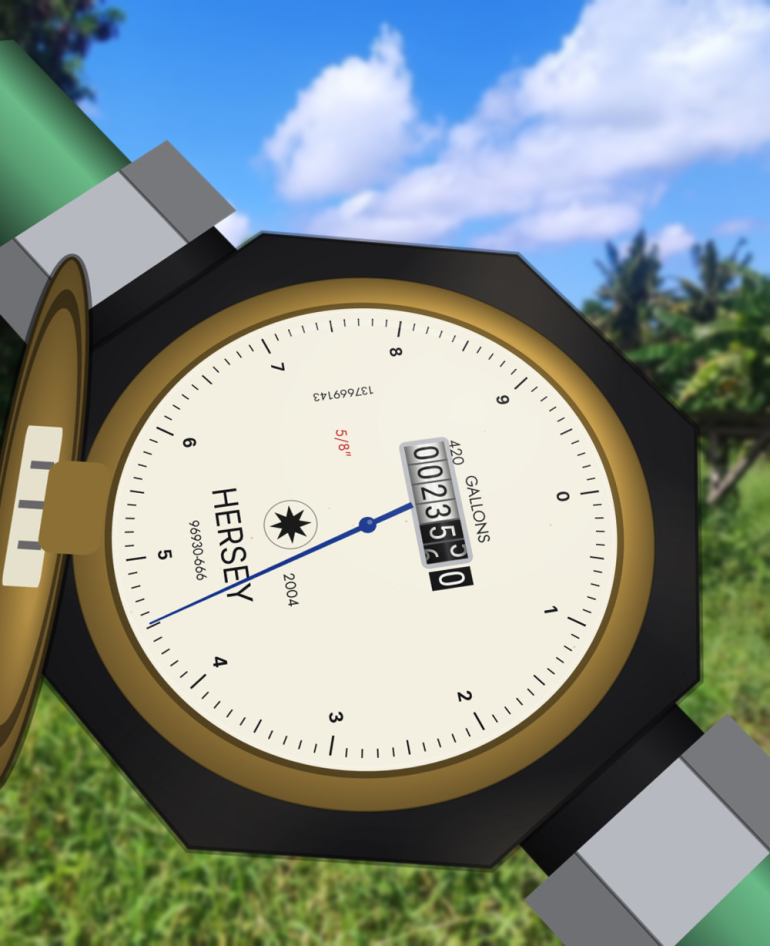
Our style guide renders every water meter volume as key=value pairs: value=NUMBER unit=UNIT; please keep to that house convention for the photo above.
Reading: value=23554.5 unit=gal
